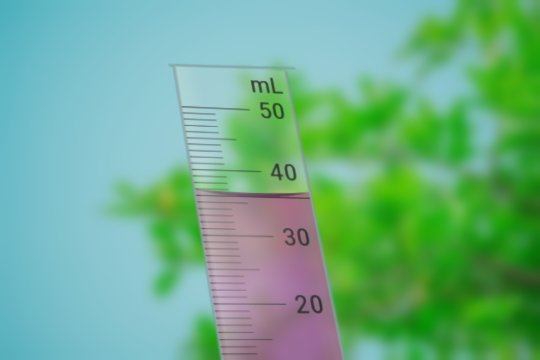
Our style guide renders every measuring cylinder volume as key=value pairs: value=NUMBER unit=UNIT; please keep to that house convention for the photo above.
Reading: value=36 unit=mL
